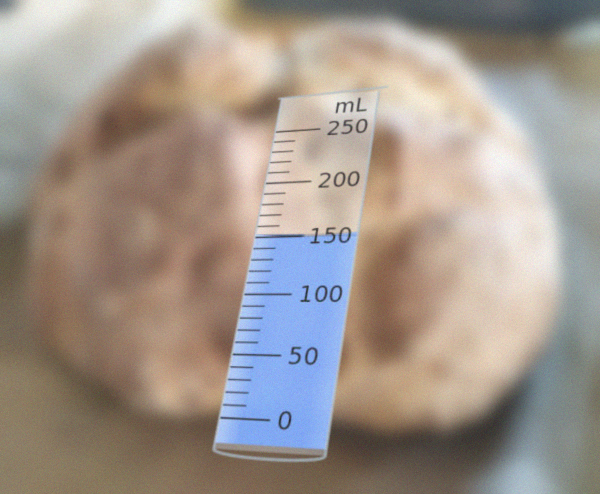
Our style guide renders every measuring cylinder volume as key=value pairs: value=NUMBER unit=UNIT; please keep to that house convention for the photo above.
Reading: value=150 unit=mL
